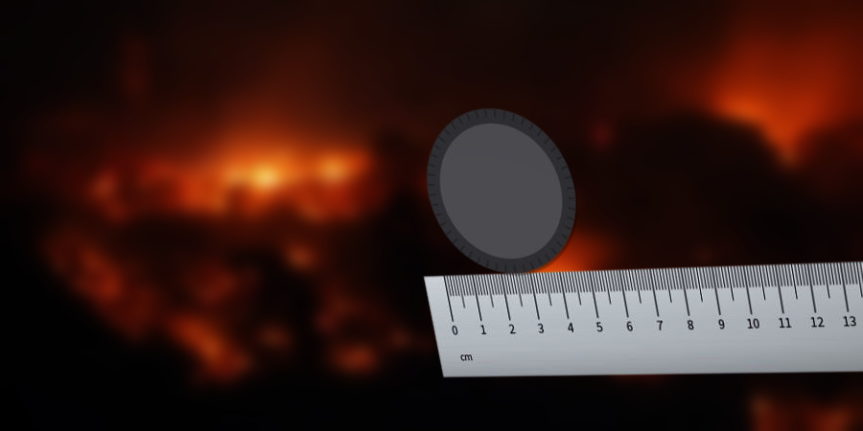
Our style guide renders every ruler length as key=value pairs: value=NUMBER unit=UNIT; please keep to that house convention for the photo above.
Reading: value=5 unit=cm
